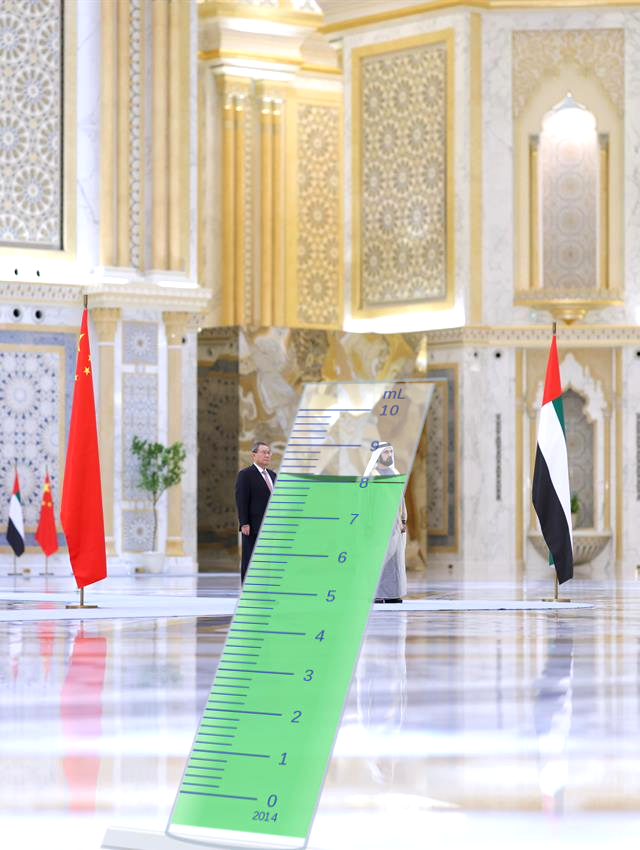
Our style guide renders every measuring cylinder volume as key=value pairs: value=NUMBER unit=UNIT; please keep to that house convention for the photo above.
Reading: value=8 unit=mL
